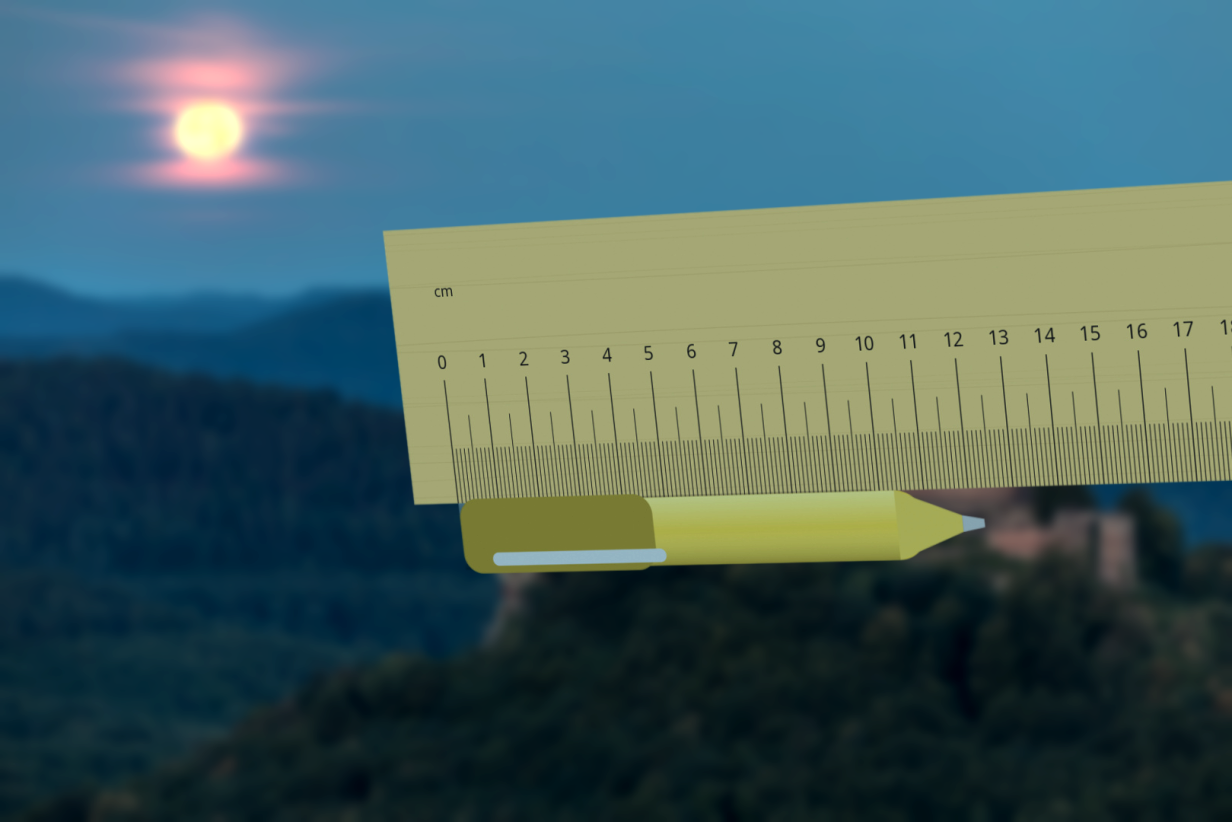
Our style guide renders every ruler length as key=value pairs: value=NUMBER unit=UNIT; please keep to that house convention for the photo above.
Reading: value=12.3 unit=cm
